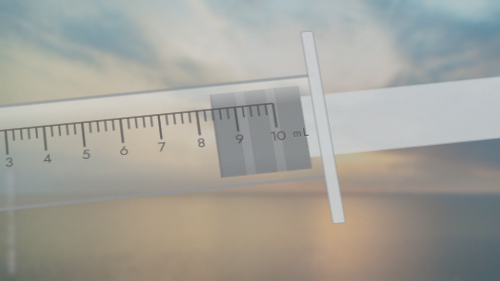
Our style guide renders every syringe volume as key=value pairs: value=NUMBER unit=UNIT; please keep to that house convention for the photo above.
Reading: value=8.4 unit=mL
